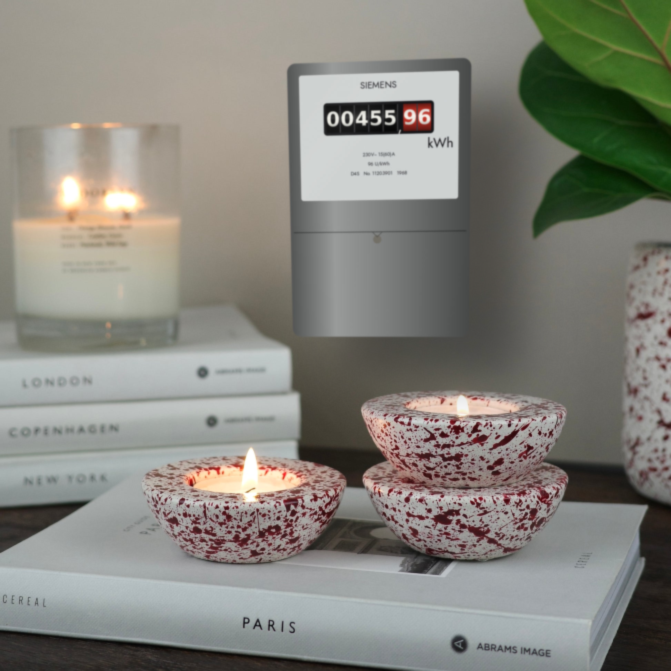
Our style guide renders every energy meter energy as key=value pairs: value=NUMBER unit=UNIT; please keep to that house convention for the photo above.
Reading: value=455.96 unit=kWh
